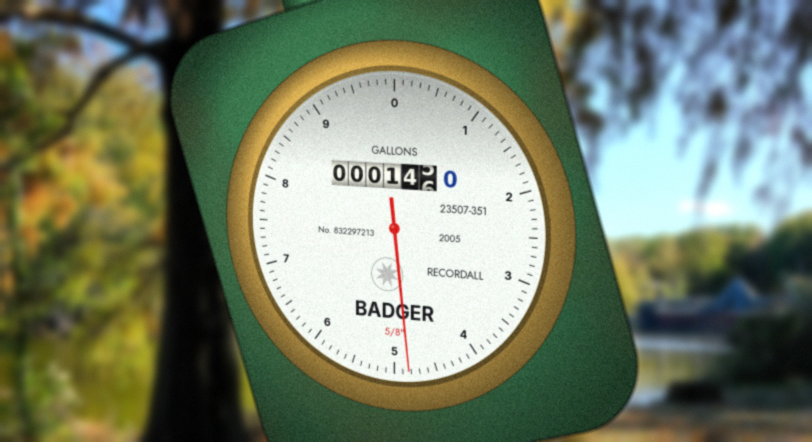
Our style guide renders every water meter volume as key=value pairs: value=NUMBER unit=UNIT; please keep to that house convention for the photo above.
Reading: value=1454.8 unit=gal
